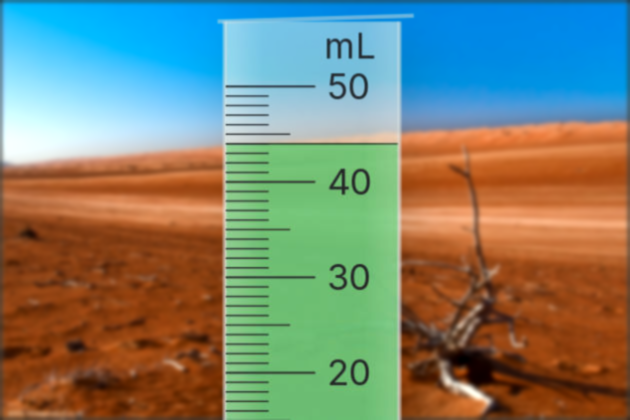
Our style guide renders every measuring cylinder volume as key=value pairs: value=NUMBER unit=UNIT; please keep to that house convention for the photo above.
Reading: value=44 unit=mL
